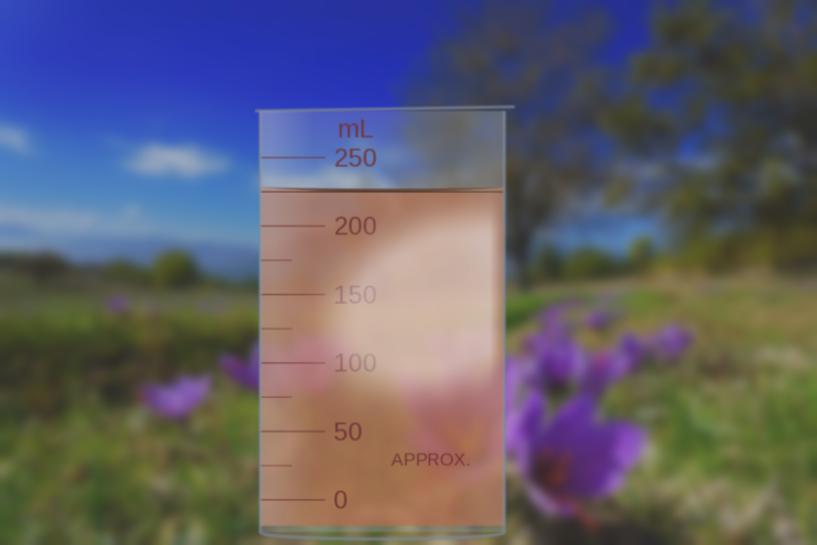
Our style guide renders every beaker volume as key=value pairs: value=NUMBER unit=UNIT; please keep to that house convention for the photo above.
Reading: value=225 unit=mL
